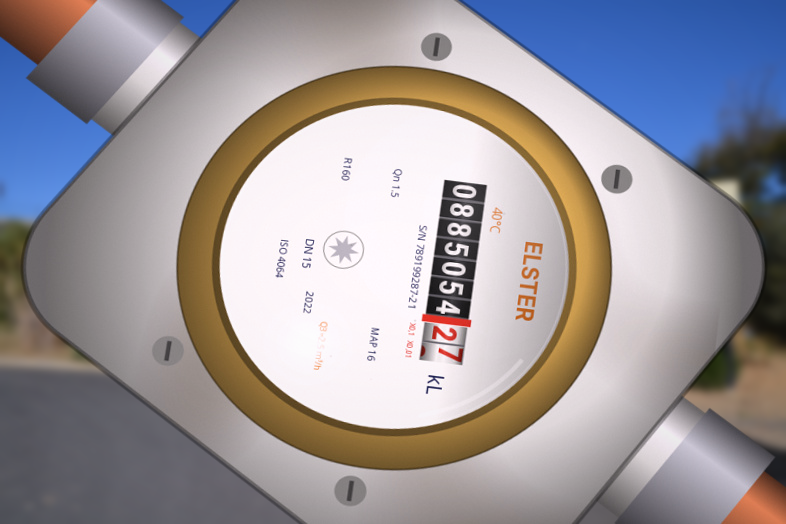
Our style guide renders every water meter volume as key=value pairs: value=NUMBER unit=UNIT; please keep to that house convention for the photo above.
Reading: value=885054.27 unit=kL
